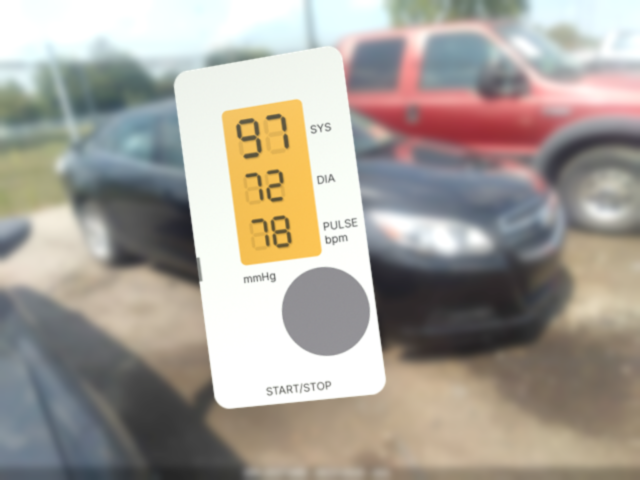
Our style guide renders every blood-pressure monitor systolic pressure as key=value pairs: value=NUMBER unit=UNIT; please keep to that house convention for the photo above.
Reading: value=97 unit=mmHg
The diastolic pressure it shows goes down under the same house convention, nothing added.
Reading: value=72 unit=mmHg
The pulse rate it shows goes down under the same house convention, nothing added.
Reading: value=78 unit=bpm
